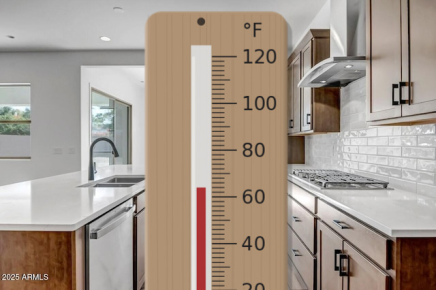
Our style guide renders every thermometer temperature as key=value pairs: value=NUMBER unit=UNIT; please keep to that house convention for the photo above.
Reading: value=64 unit=°F
